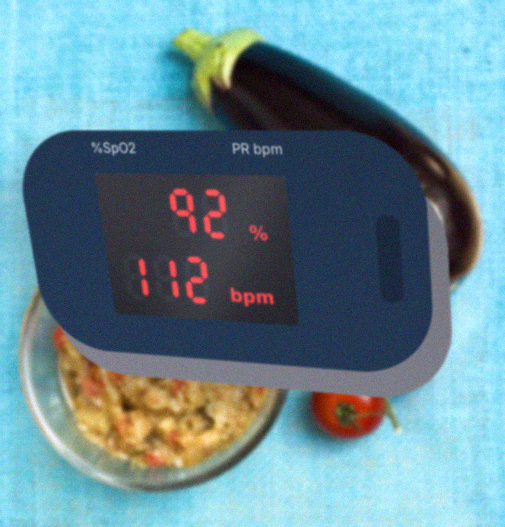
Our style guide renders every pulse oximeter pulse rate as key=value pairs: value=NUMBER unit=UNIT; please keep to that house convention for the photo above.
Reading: value=112 unit=bpm
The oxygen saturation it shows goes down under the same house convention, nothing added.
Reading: value=92 unit=%
